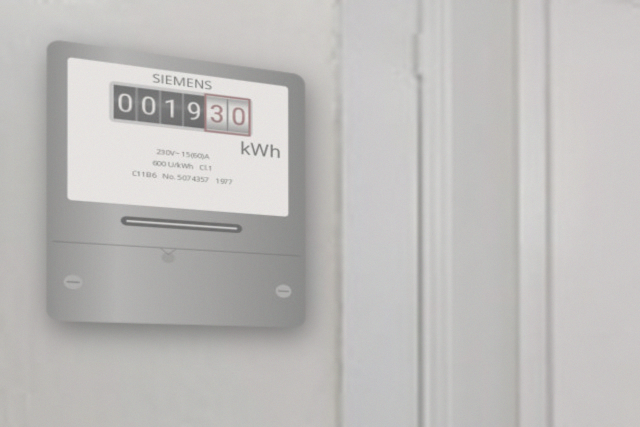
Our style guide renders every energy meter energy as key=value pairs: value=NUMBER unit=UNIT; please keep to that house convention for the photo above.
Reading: value=19.30 unit=kWh
